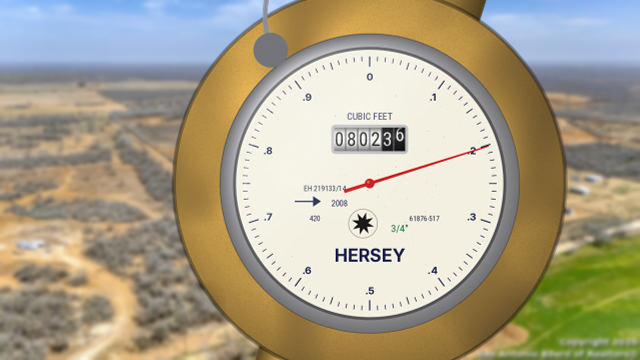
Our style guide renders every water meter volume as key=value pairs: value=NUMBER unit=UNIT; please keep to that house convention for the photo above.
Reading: value=80236.20 unit=ft³
